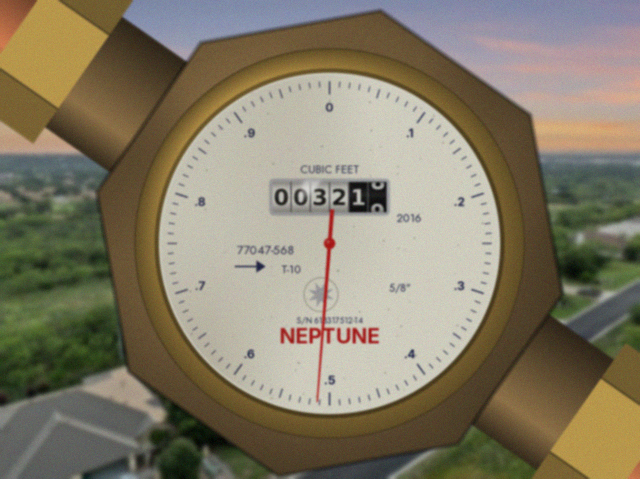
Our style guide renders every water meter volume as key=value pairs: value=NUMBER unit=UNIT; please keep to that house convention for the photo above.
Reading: value=3218.51 unit=ft³
